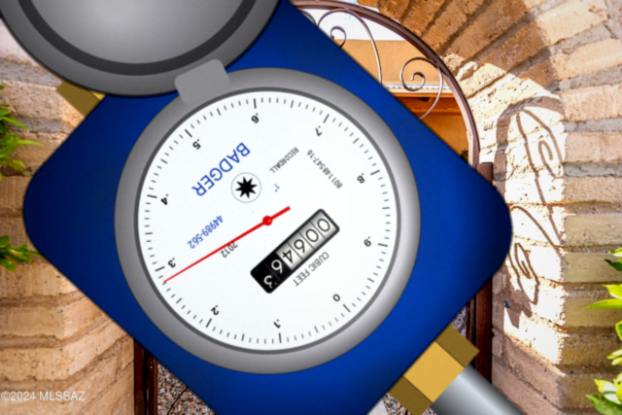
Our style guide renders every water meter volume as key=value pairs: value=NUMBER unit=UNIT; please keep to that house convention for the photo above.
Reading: value=6463.28 unit=ft³
